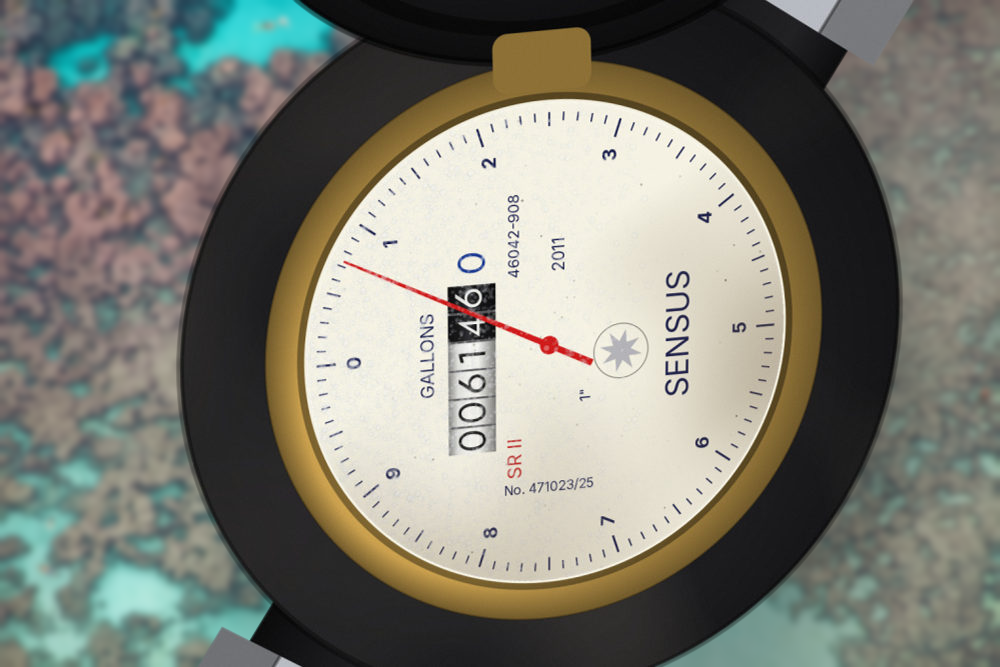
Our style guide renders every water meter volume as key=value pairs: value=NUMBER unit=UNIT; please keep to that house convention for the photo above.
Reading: value=61460.7 unit=gal
